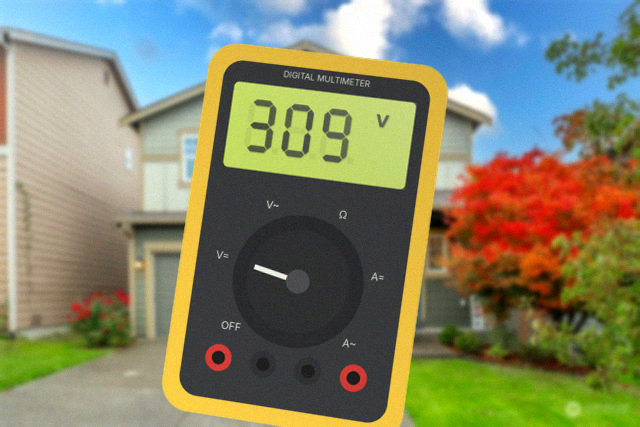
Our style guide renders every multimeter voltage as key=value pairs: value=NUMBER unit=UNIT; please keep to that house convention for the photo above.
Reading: value=309 unit=V
